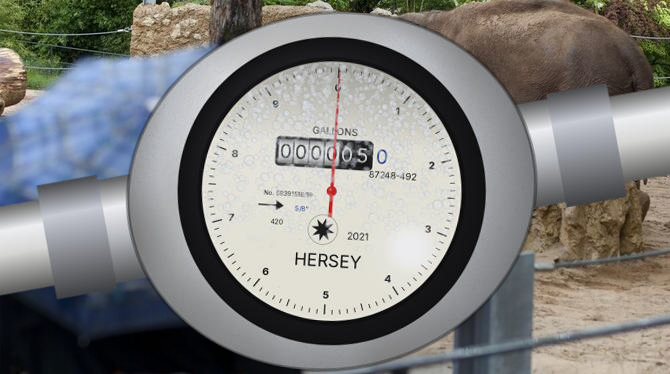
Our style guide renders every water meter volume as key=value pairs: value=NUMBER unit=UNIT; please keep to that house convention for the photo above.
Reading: value=50.0 unit=gal
